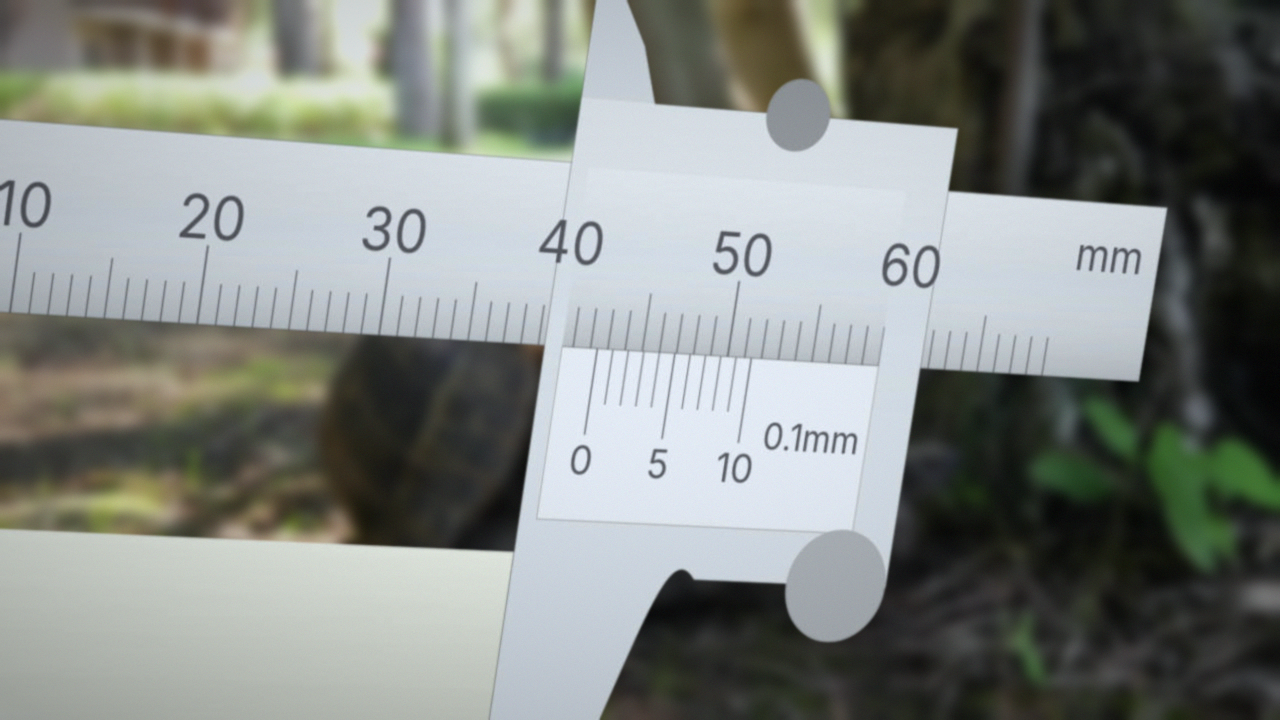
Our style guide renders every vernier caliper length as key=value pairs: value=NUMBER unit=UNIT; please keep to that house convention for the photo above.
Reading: value=42.4 unit=mm
